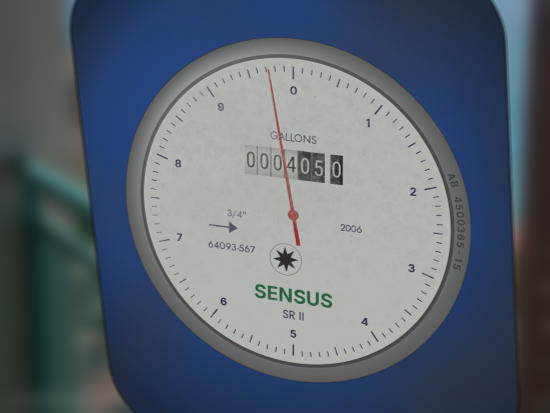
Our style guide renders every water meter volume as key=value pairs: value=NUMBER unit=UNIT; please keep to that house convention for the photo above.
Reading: value=4049.7 unit=gal
